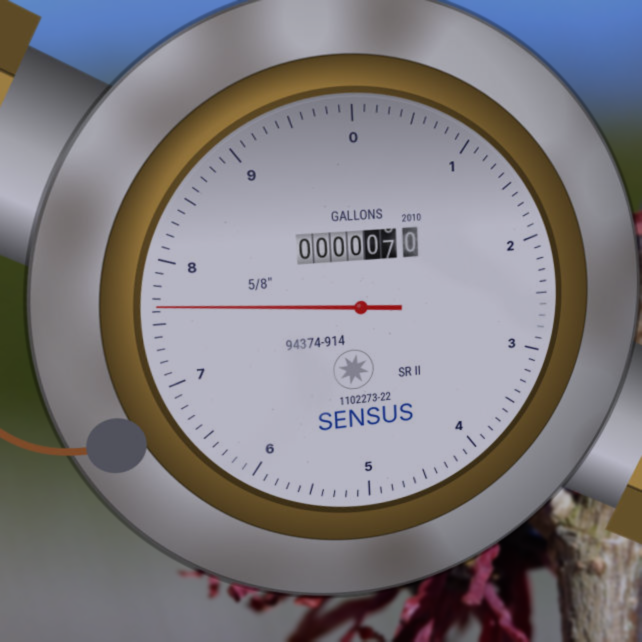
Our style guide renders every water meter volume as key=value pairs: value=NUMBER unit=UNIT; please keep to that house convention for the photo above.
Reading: value=67.6 unit=gal
